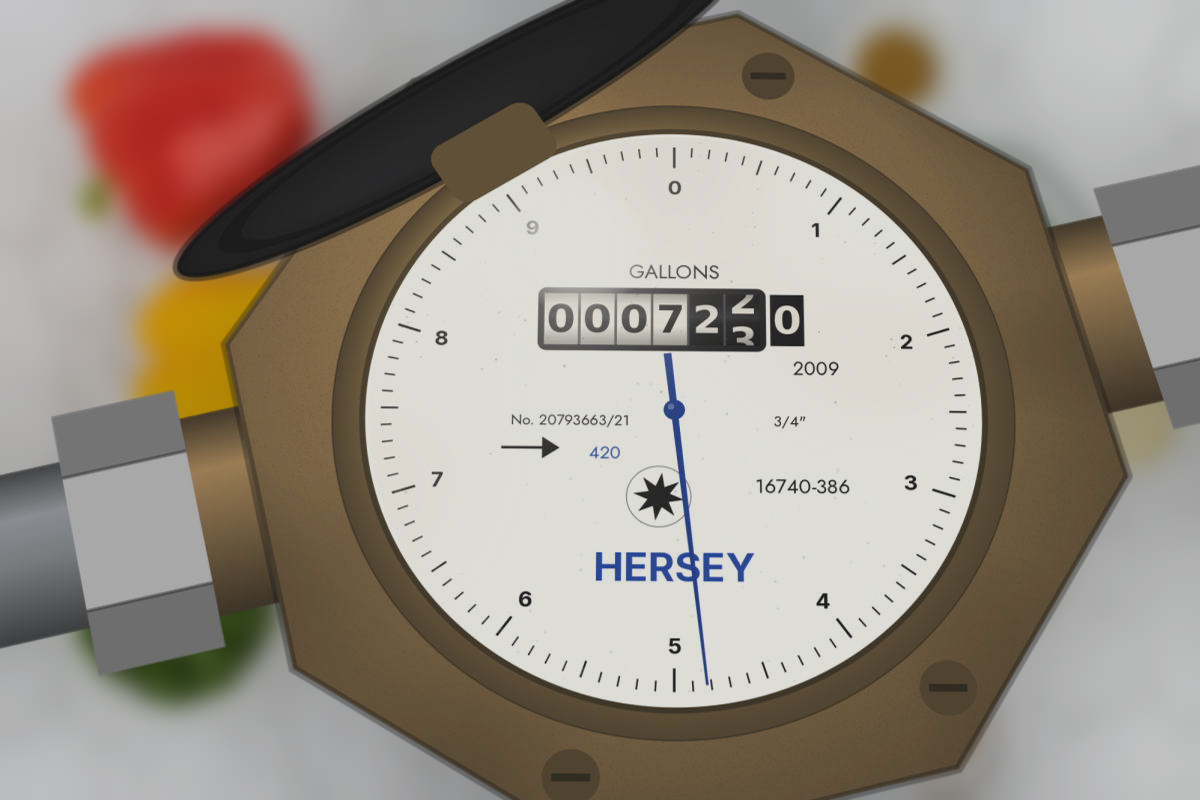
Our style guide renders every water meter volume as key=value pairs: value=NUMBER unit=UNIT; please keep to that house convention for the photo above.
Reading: value=7224.8 unit=gal
